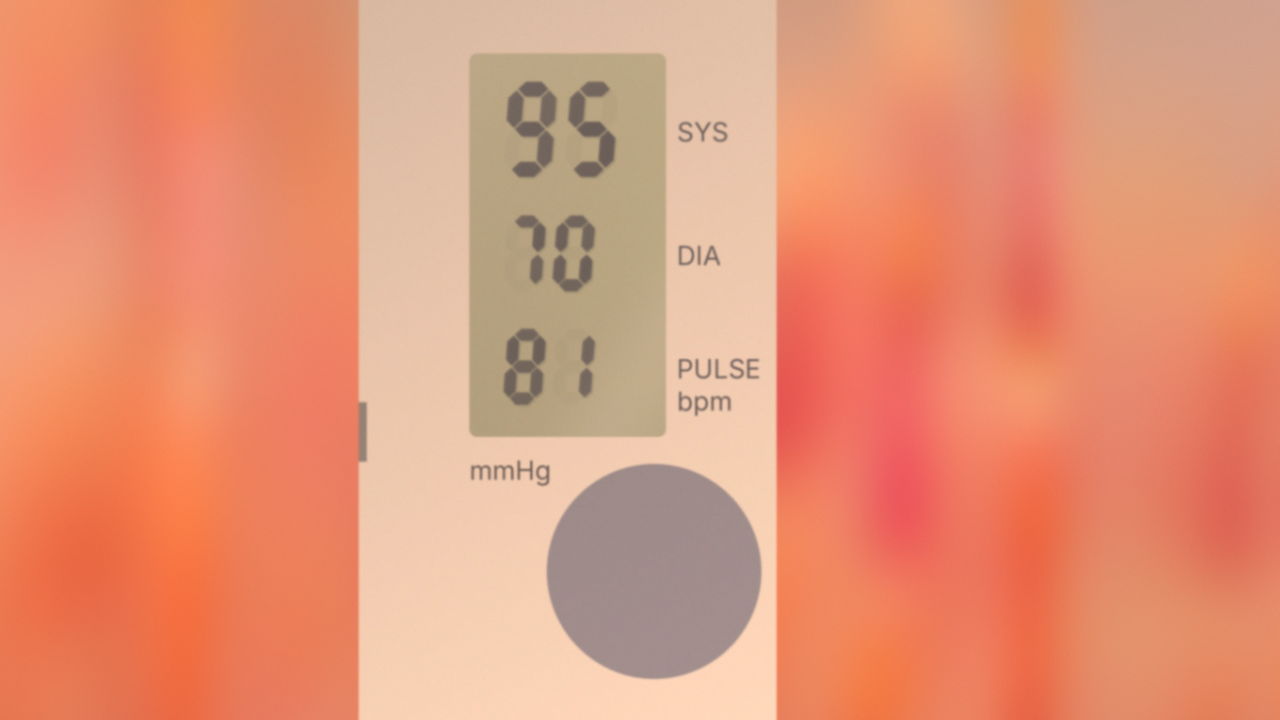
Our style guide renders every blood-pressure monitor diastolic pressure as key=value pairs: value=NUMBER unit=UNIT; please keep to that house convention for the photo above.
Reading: value=70 unit=mmHg
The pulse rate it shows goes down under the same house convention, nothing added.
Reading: value=81 unit=bpm
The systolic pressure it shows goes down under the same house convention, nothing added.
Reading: value=95 unit=mmHg
